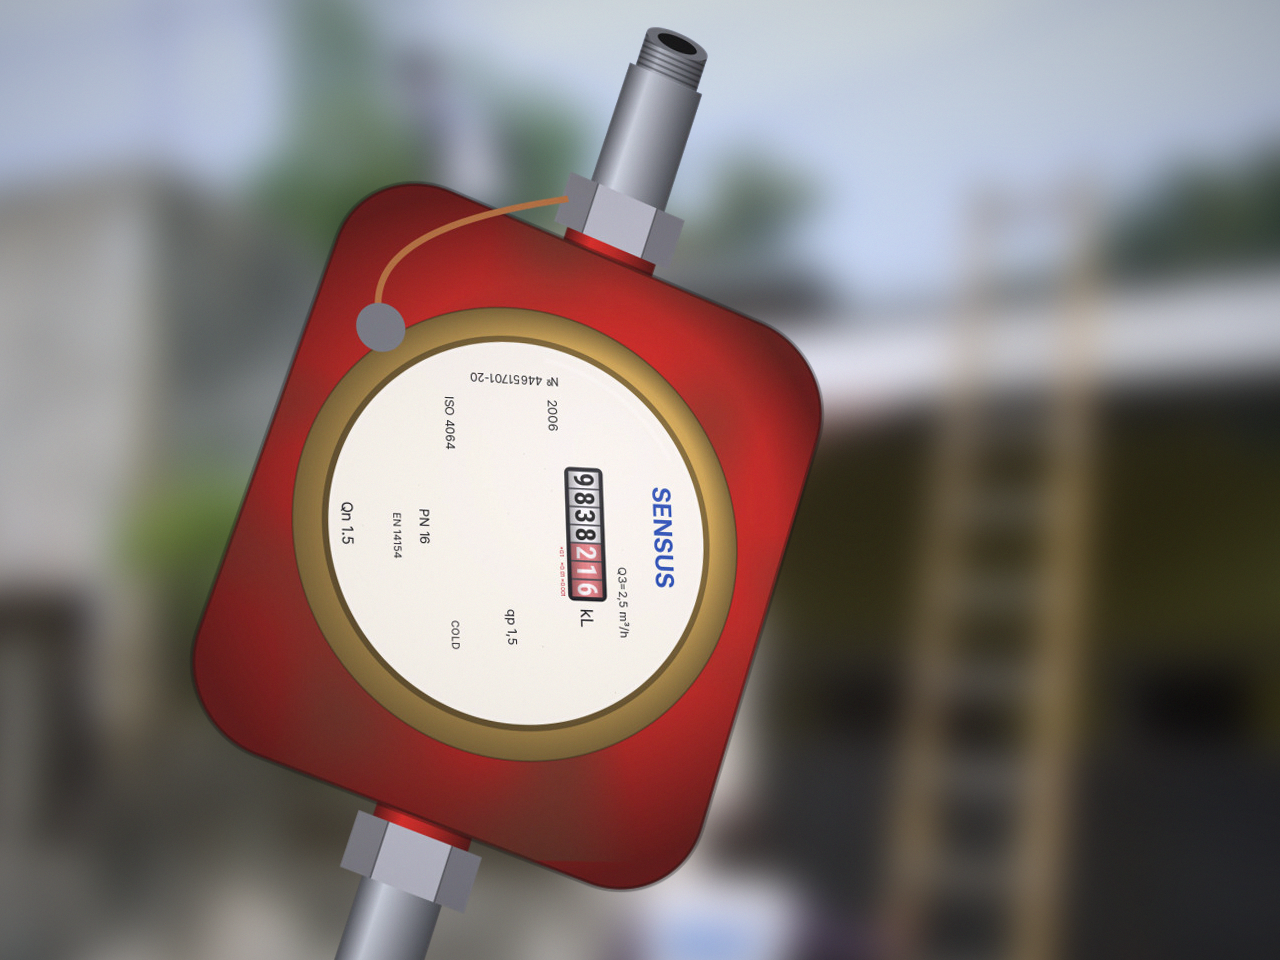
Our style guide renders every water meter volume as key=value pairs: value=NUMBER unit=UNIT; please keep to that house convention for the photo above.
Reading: value=9838.216 unit=kL
